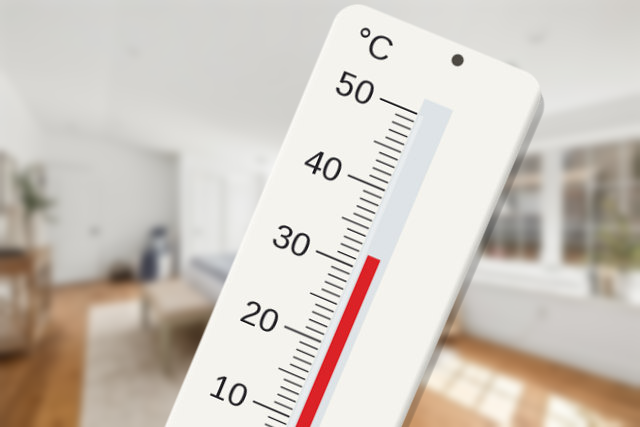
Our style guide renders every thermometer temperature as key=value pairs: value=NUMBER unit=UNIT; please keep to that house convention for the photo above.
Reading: value=32 unit=°C
